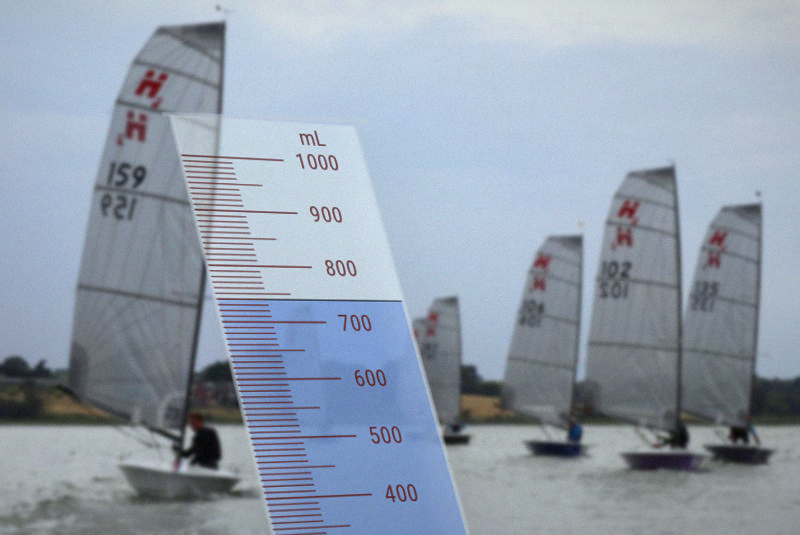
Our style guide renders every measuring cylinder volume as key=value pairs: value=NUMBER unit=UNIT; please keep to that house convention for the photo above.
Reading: value=740 unit=mL
